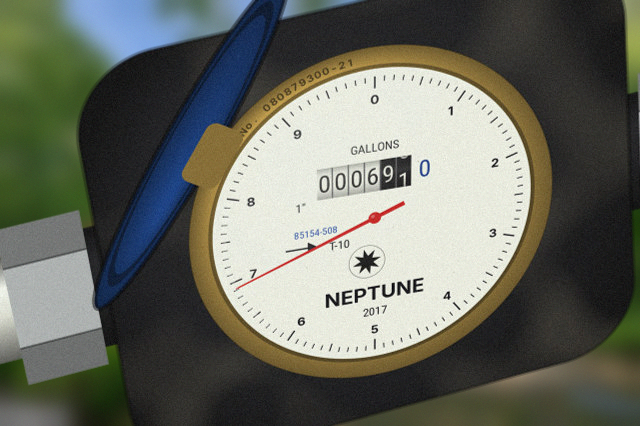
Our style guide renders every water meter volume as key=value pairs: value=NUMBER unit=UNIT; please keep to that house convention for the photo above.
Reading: value=6906.9 unit=gal
